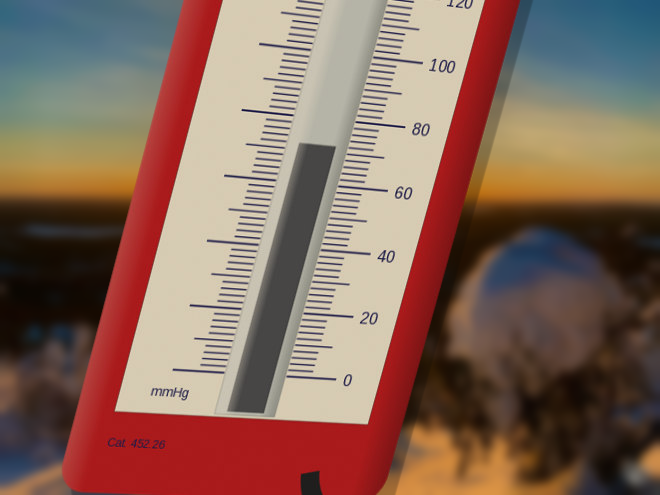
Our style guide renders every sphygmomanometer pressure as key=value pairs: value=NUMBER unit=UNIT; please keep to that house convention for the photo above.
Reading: value=72 unit=mmHg
